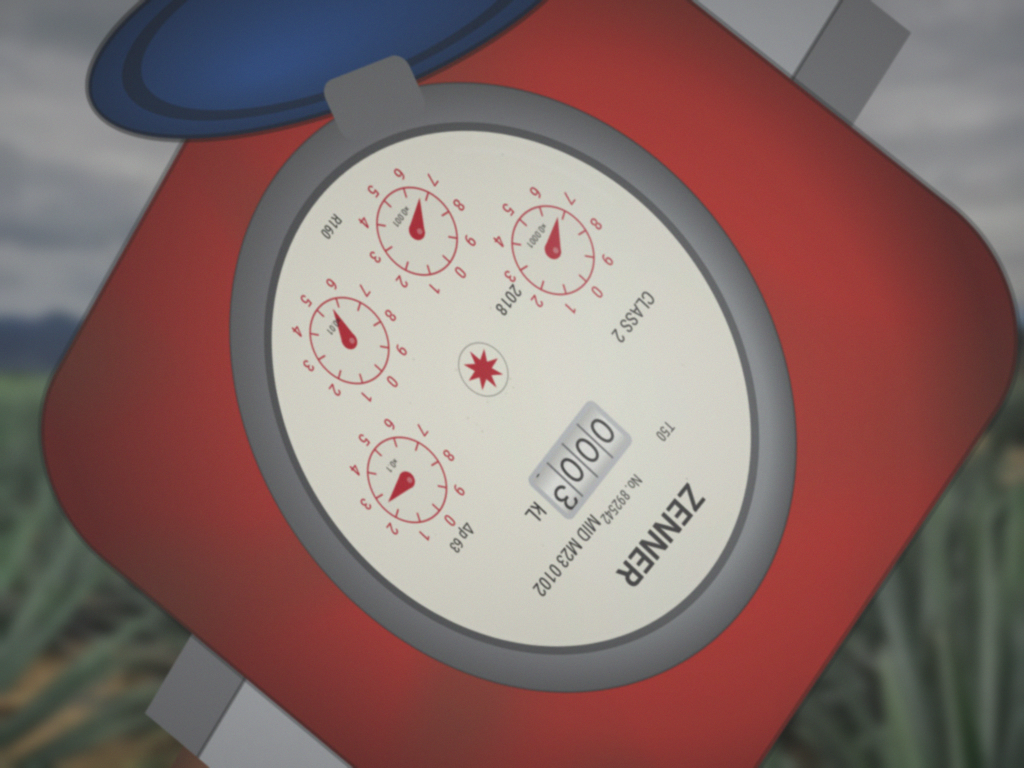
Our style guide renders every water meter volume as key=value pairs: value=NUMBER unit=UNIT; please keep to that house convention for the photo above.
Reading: value=3.2566 unit=kL
